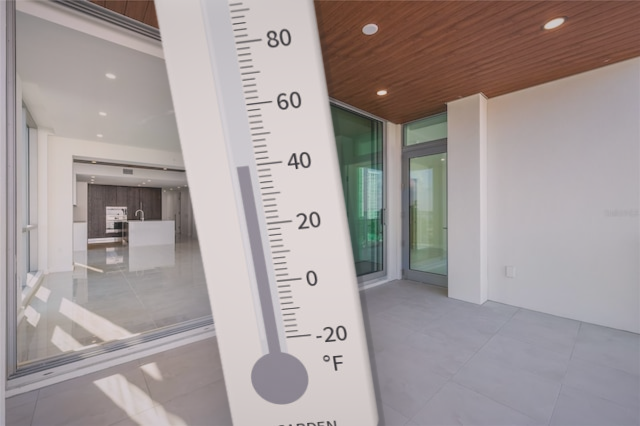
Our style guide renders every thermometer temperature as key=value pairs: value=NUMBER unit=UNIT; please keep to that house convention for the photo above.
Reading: value=40 unit=°F
